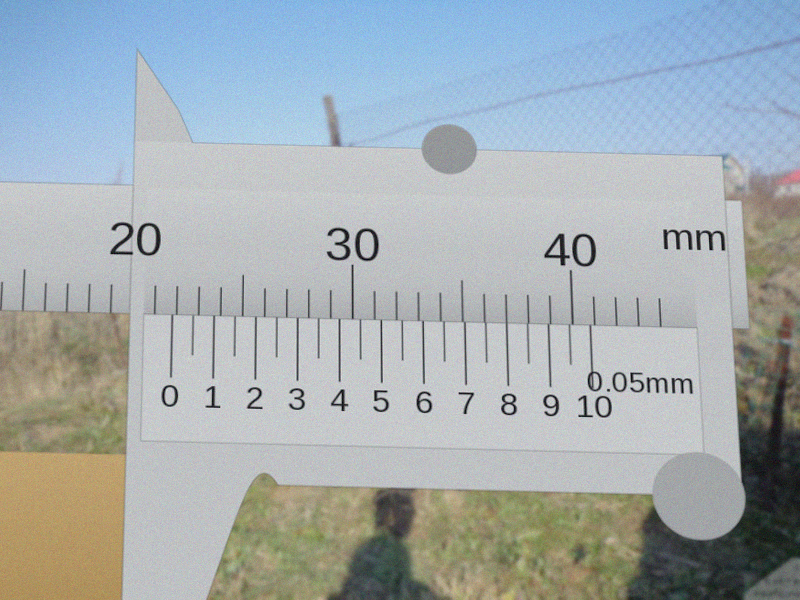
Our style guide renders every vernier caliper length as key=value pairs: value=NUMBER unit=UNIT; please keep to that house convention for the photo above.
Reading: value=21.8 unit=mm
